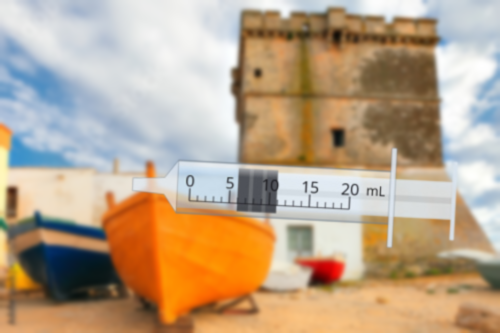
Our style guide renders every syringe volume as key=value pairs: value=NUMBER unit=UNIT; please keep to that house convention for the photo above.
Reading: value=6 unit=mL
